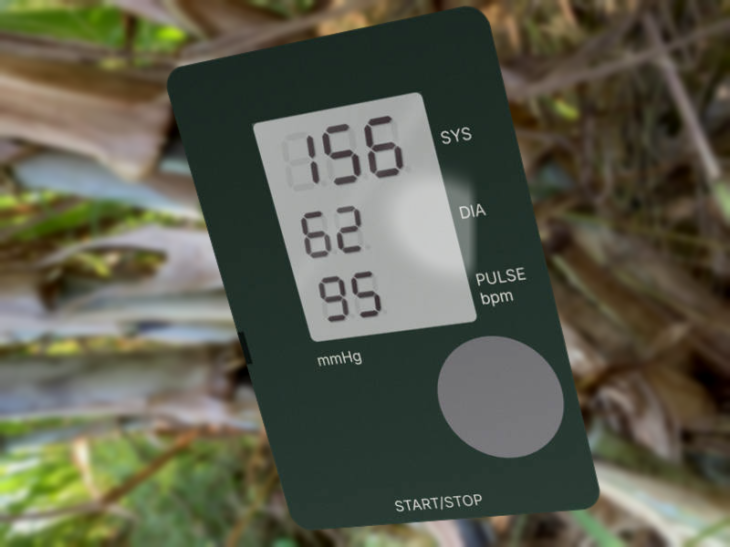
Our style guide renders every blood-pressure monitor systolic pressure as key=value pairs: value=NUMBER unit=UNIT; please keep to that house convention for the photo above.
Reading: value=156 unit=mmHg
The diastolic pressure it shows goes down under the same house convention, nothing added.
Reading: value=62 unit=mmHg
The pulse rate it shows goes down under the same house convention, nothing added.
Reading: value=95 unit=bpm
